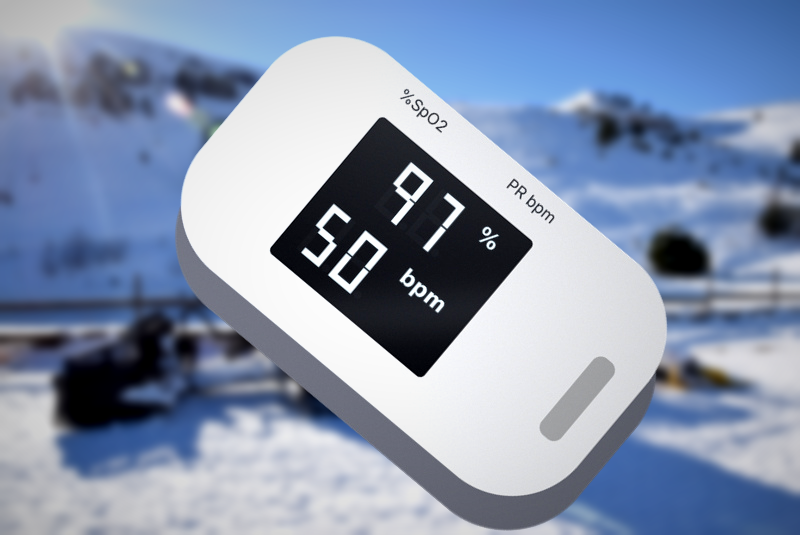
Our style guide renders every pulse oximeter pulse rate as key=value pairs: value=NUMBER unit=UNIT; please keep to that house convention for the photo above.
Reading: value=50 unit=bpm
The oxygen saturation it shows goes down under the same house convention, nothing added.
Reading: value=97 unit=%
